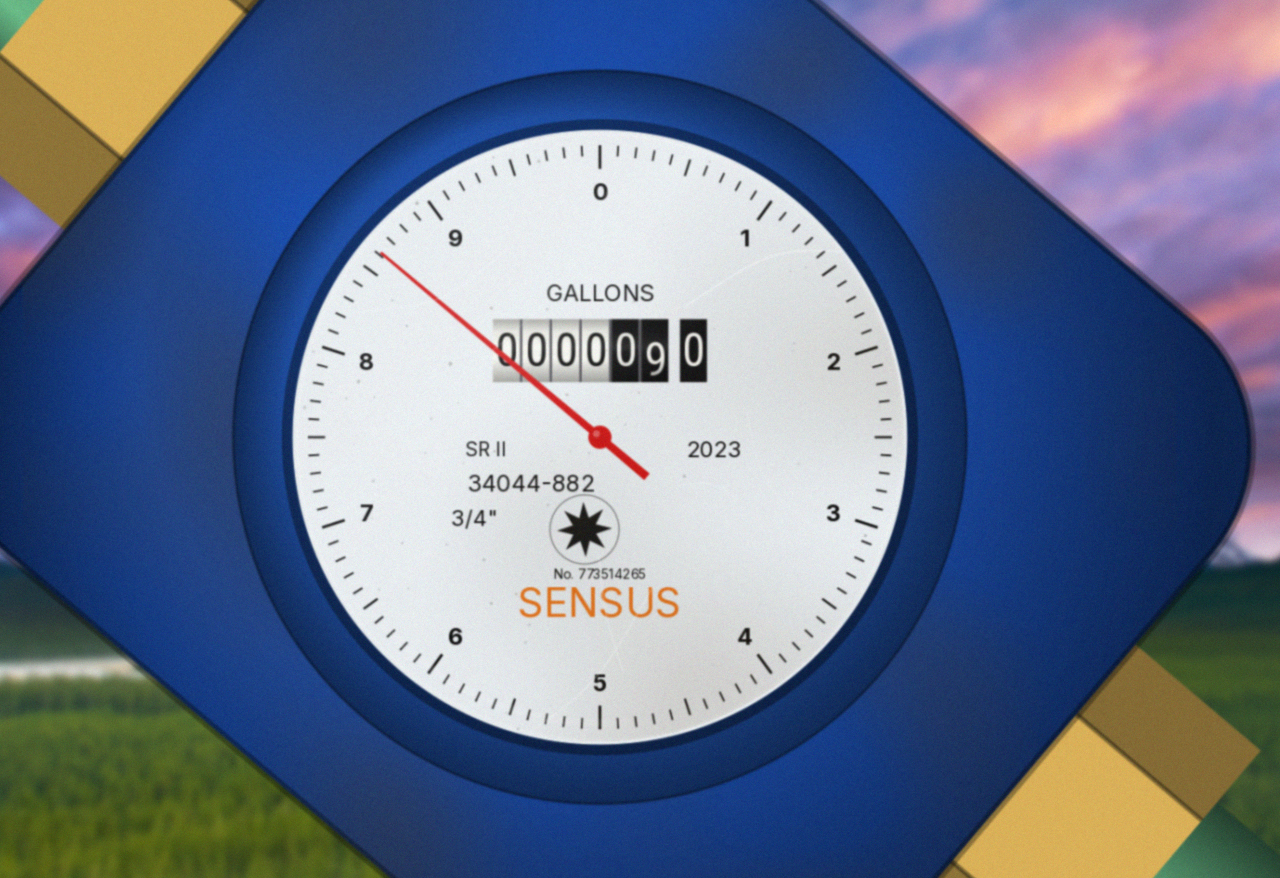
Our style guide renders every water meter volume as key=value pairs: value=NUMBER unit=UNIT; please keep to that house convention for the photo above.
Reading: value=88.6 unit=gal
